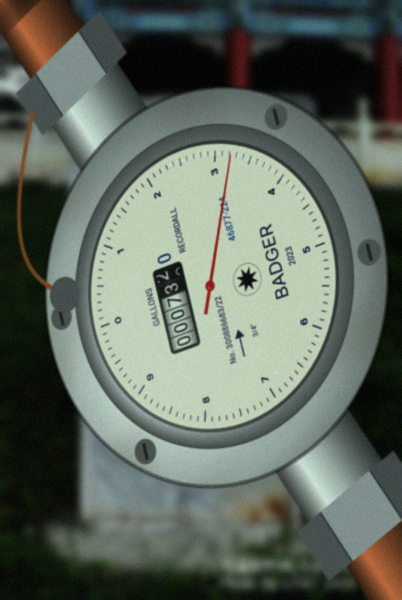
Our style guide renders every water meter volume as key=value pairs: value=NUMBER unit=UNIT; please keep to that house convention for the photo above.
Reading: value=7323.2 unit=gal
